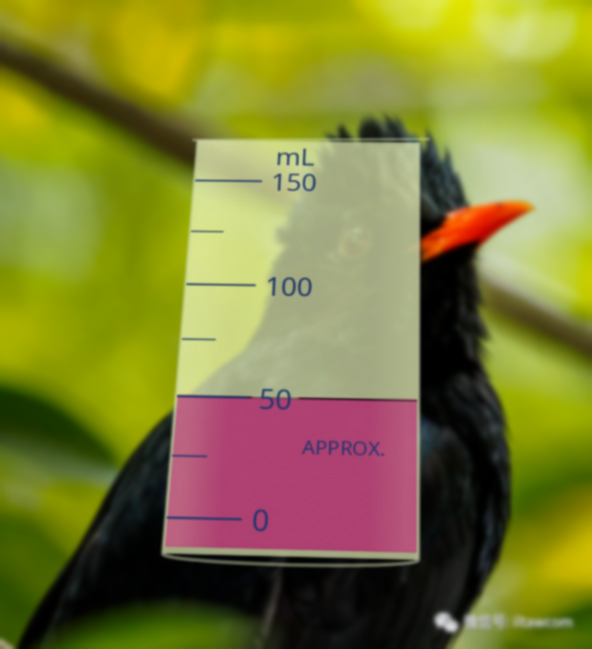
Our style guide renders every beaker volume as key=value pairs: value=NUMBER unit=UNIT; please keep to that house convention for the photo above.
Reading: value=50 unit=mL
